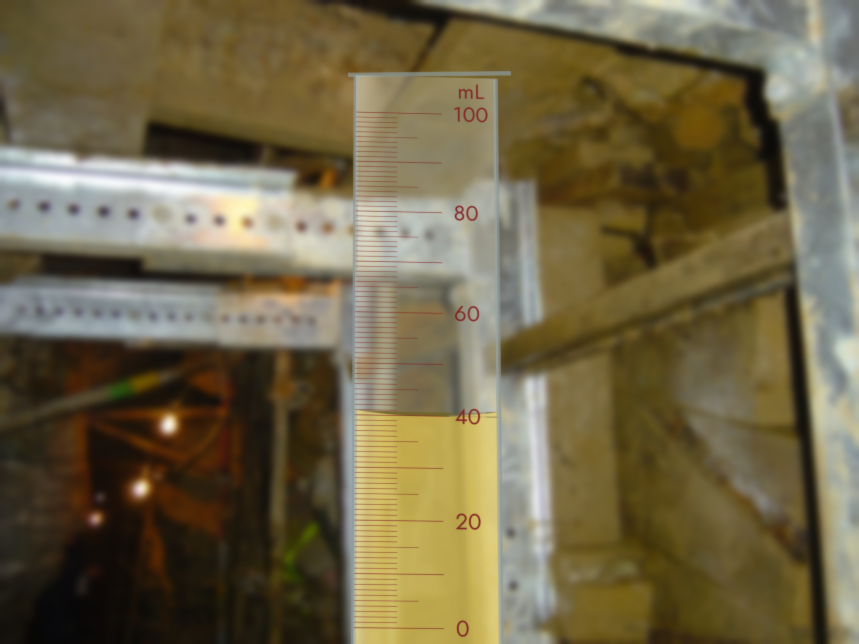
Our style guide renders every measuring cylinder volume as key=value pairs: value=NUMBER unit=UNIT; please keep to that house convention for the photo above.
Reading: value=40 unit=mL
